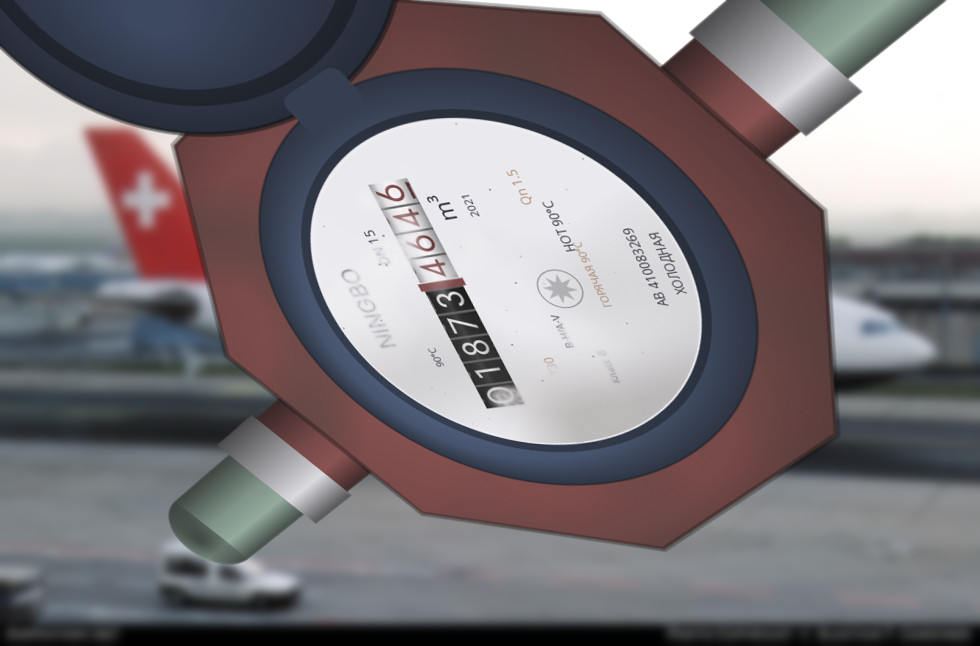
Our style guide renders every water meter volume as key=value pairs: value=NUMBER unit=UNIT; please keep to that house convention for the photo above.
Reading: value=1873.4646 unit=m³
